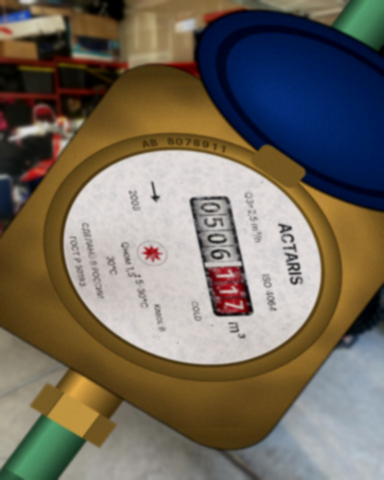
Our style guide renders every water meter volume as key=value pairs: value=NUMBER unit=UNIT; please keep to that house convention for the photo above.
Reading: value=506.117 unit=m³
